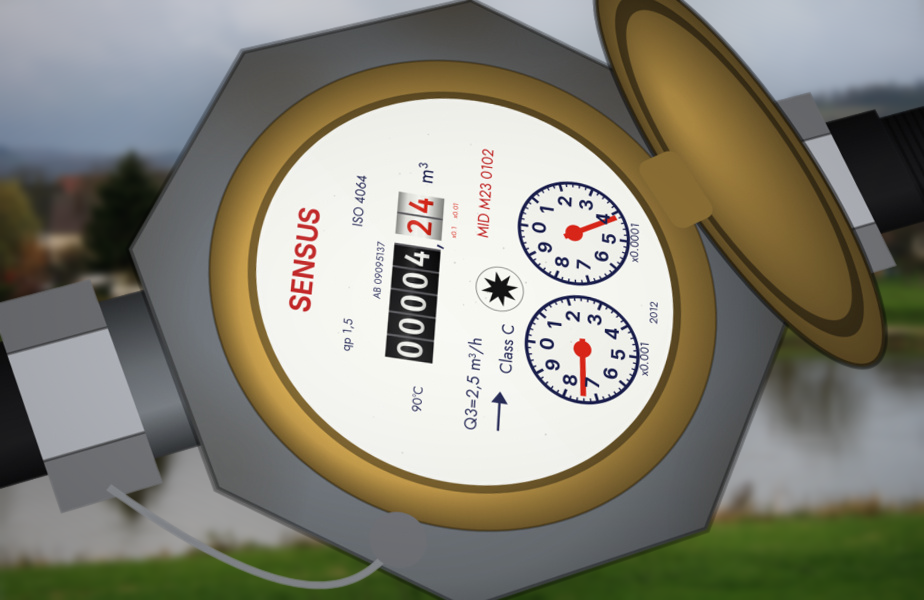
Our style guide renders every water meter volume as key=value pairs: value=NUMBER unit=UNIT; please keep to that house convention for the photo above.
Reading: value=4.2474 unit=m³
